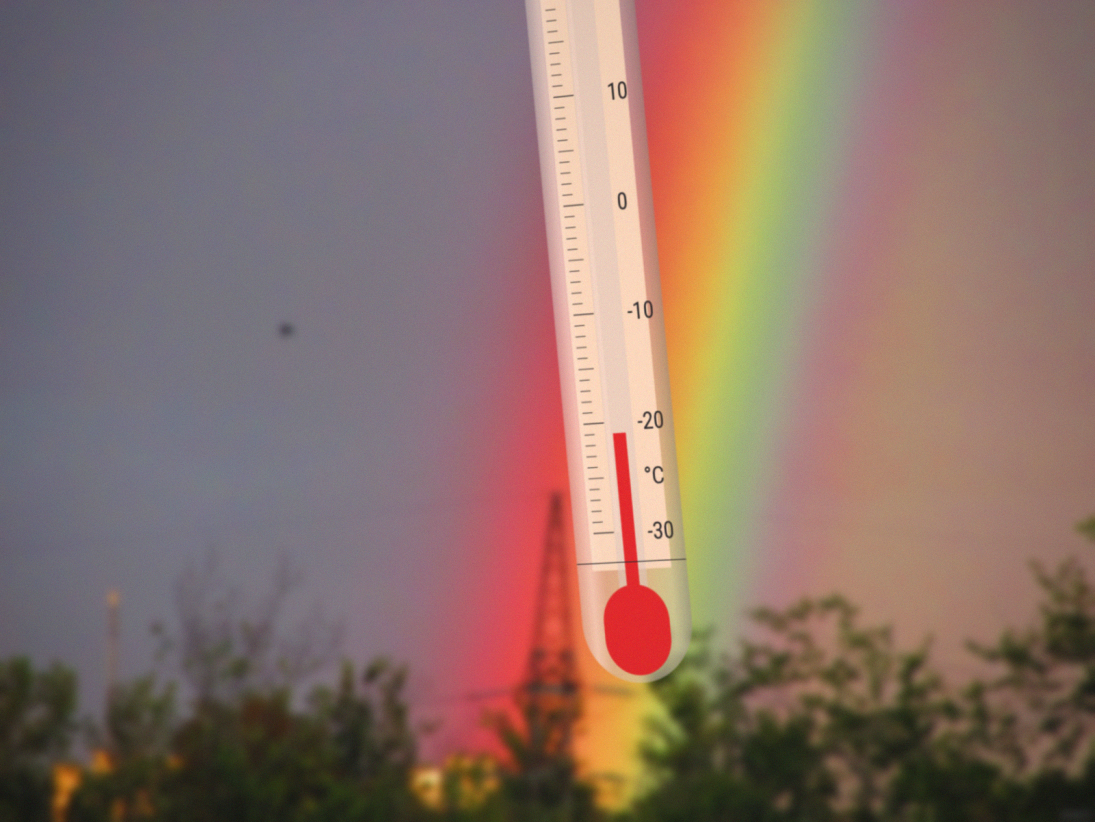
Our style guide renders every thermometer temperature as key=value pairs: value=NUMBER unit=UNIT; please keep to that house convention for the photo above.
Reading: value=-21 unit=°C
